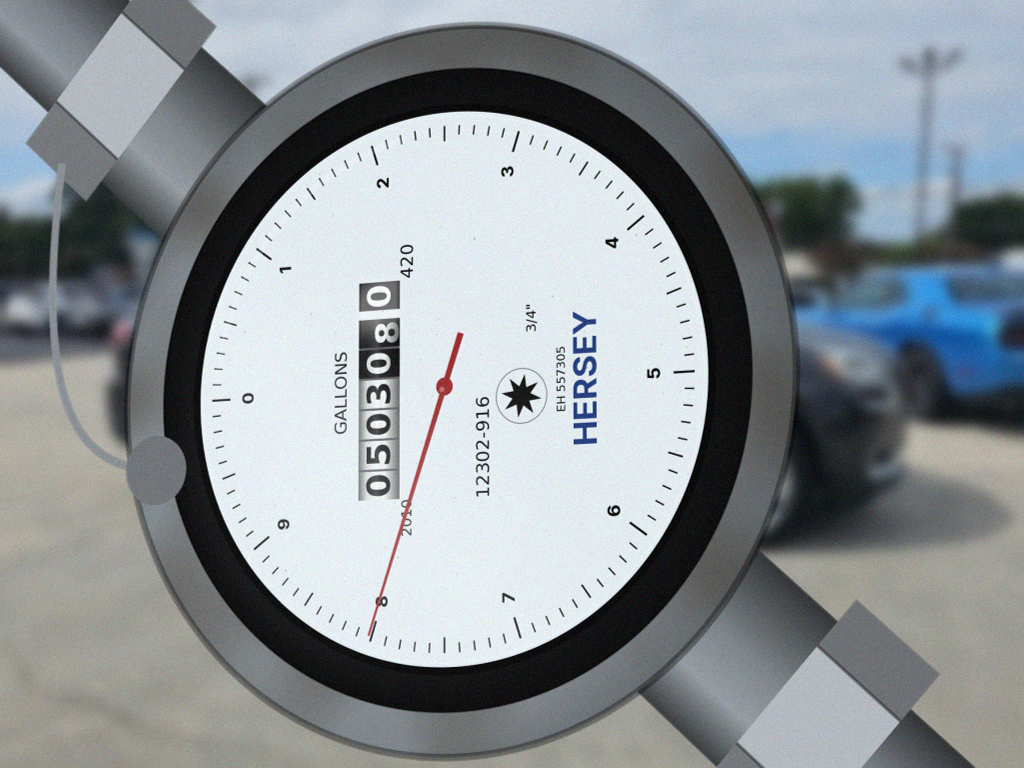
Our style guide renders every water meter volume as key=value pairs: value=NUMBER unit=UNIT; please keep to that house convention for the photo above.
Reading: value=503078.0 unit=gal
